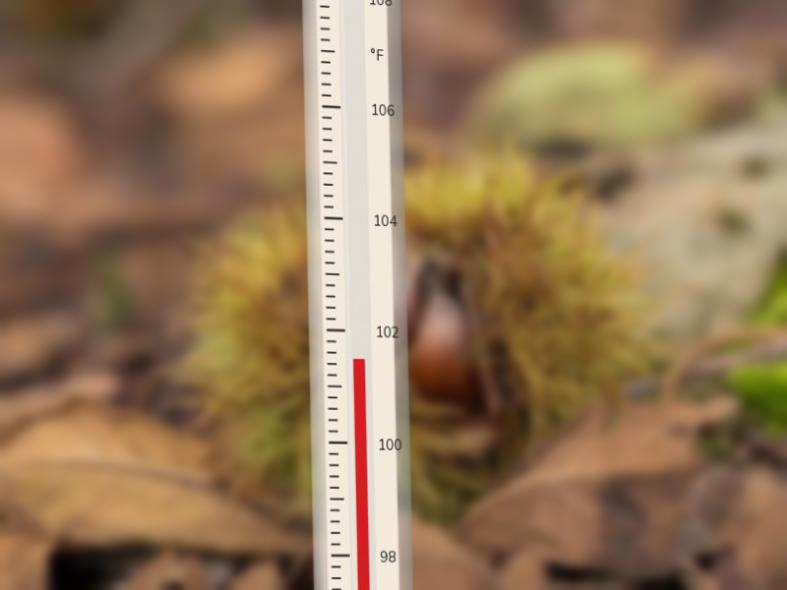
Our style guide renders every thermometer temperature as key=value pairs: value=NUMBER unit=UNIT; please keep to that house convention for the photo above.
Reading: value=101.5 unit=°F
